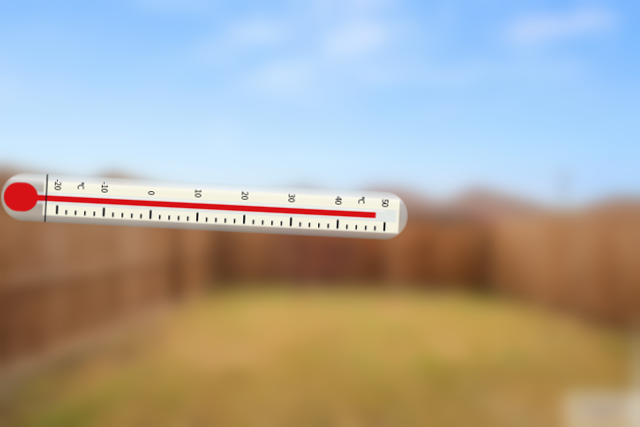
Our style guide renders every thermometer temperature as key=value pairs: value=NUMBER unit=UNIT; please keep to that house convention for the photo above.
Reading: value=48 unit=°C
